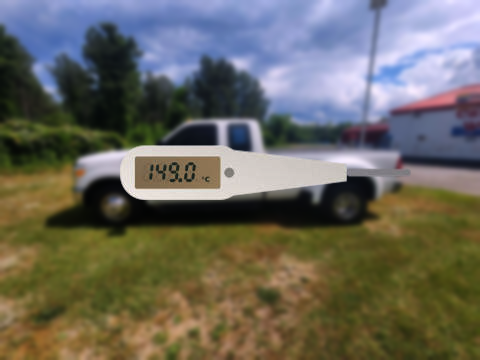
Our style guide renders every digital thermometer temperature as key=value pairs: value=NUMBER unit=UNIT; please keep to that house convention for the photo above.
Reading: value=149.0 unit=°C
